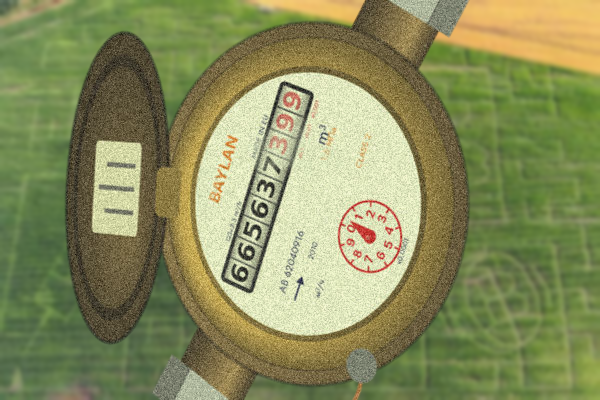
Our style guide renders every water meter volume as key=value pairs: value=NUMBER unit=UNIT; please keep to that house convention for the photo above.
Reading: value=665637.3990 unit=m³
